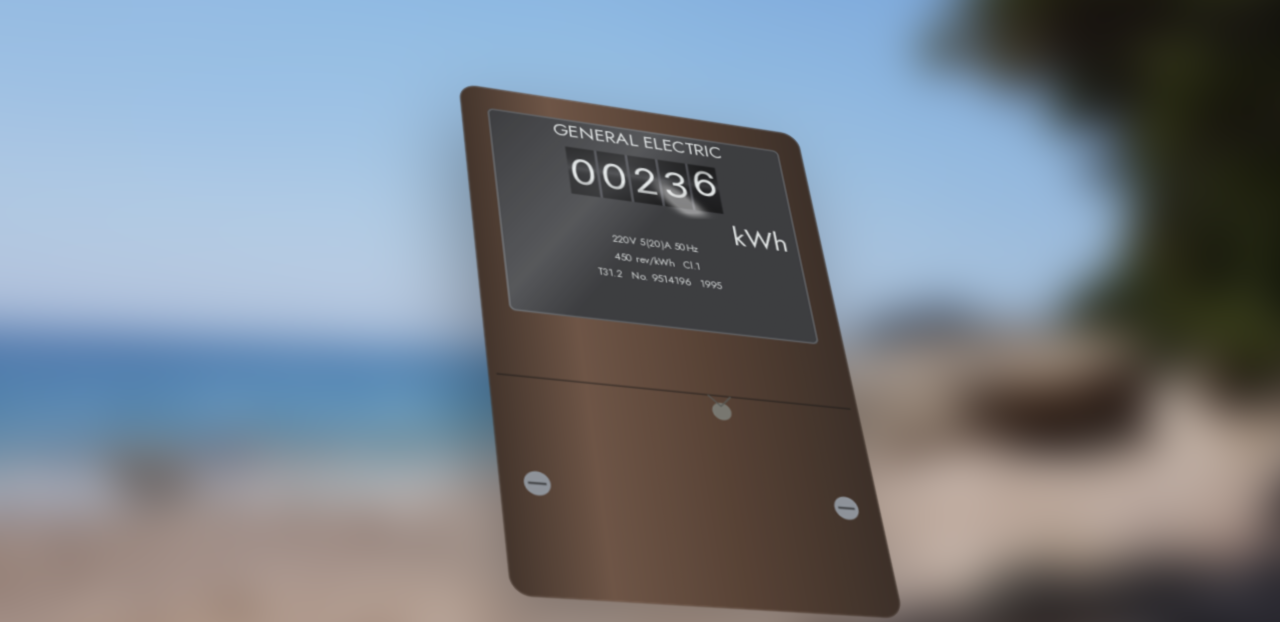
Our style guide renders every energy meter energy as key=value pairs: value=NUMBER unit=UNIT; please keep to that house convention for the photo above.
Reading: value=236 unit=kWh
